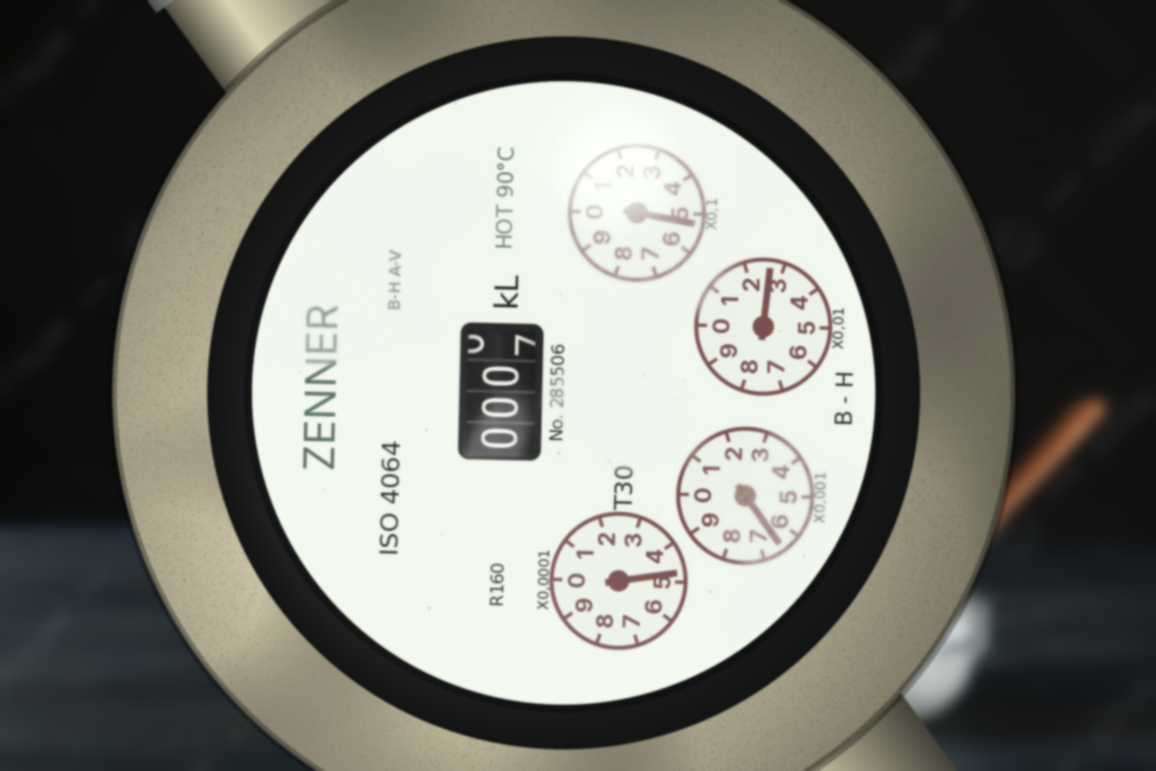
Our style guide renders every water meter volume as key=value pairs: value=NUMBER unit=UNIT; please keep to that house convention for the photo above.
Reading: value=6.5264 unit=kL
